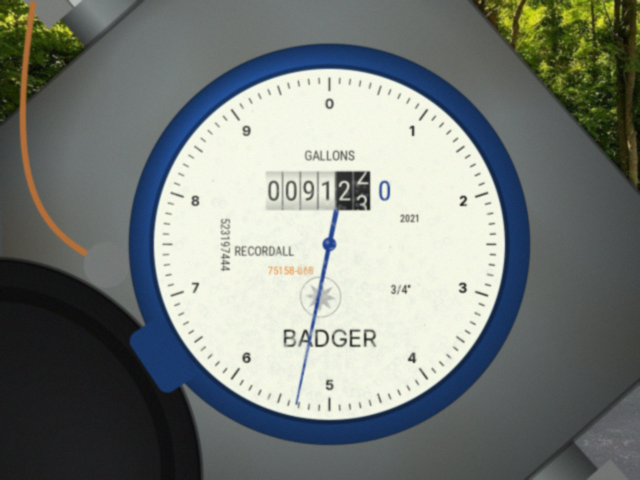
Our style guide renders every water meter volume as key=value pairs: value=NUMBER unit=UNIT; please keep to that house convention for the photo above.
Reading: value=91225.3 unit=gal
